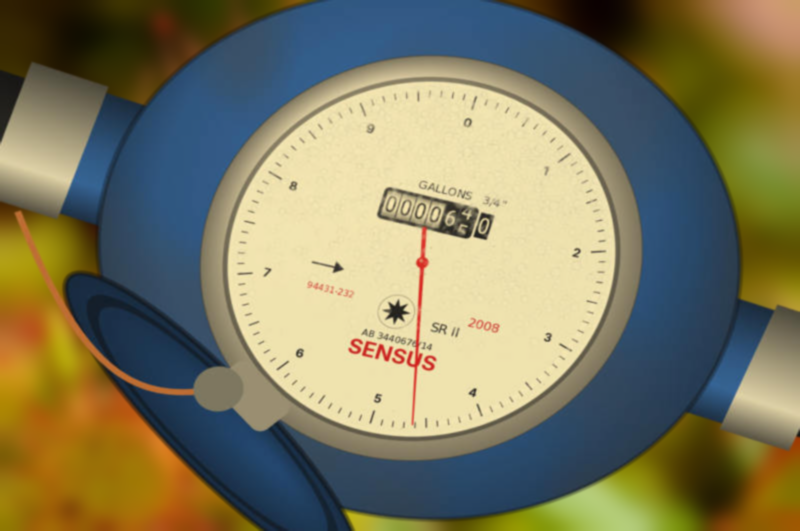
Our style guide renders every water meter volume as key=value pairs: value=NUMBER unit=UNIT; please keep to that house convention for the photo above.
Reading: value=644.6 unit=gal
